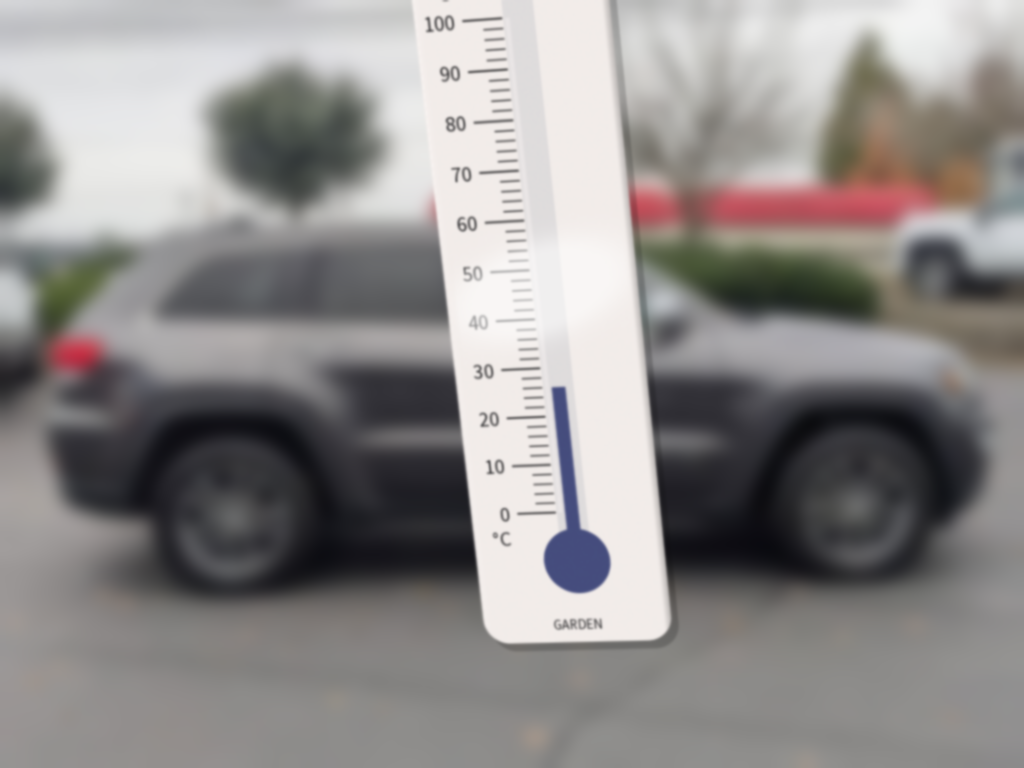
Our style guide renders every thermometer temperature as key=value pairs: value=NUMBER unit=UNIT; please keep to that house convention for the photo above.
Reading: value=26 unit=°C
